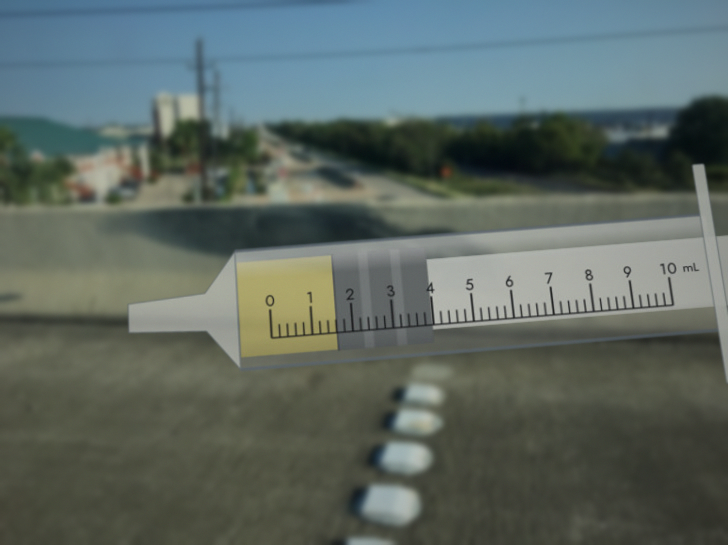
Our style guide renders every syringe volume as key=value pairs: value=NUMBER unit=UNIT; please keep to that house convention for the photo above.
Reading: value=1.6 unit=mL
